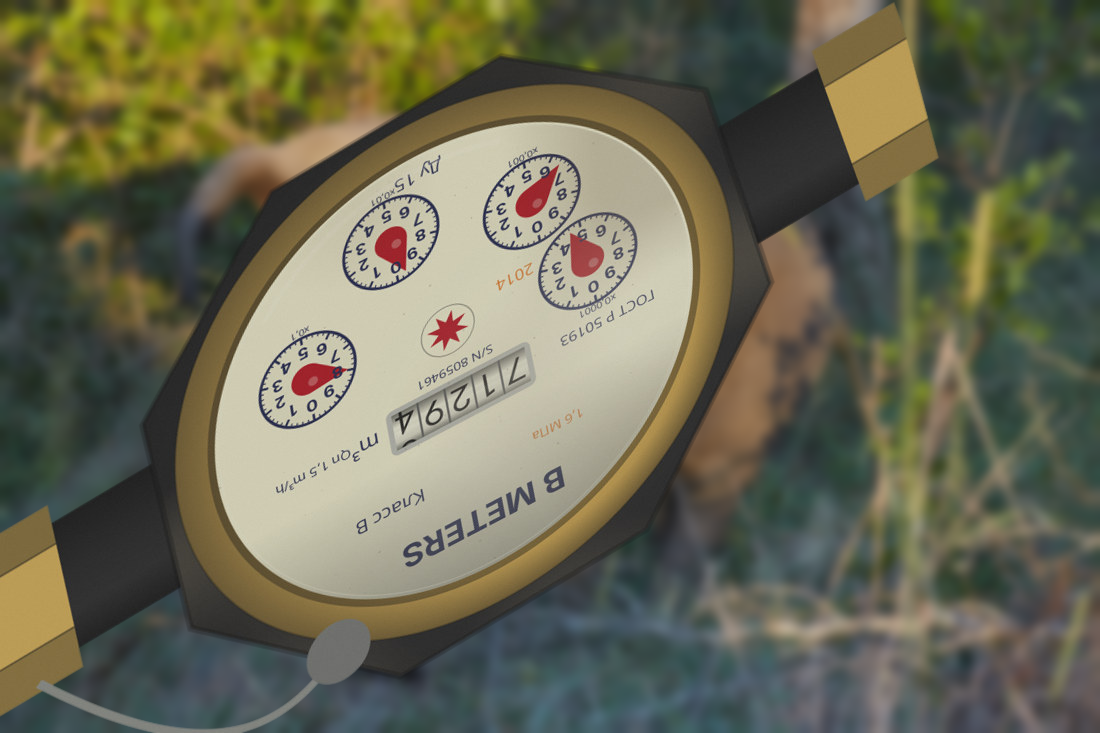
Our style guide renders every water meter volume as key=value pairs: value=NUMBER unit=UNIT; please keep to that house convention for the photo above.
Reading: value=71293.7964 unit=m³
